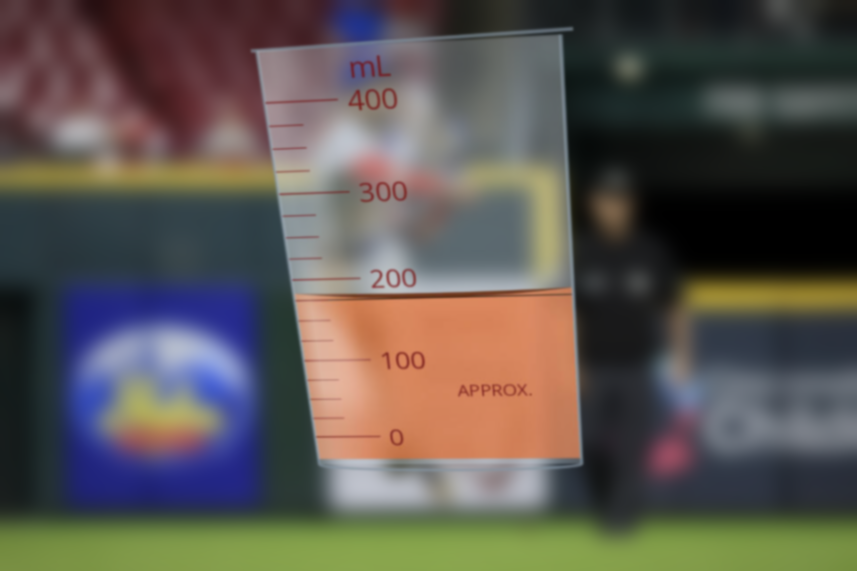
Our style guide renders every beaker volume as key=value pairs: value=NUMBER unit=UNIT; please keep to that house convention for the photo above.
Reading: value=175 unit=mL
